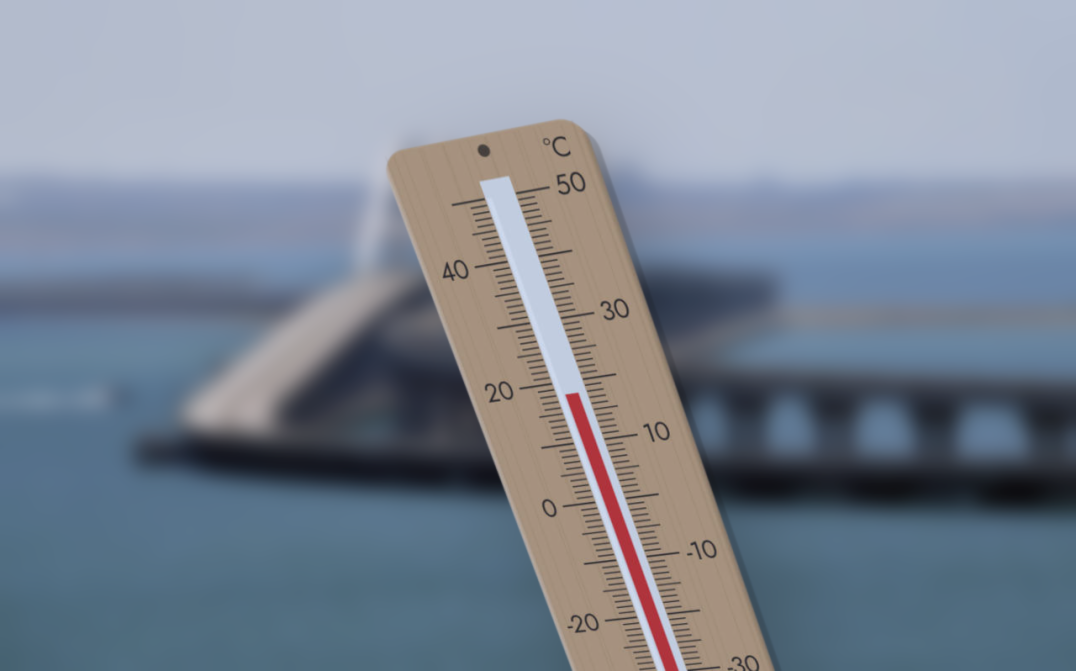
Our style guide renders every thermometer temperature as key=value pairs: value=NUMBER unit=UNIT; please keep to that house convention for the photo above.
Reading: value=18 unit=°C
